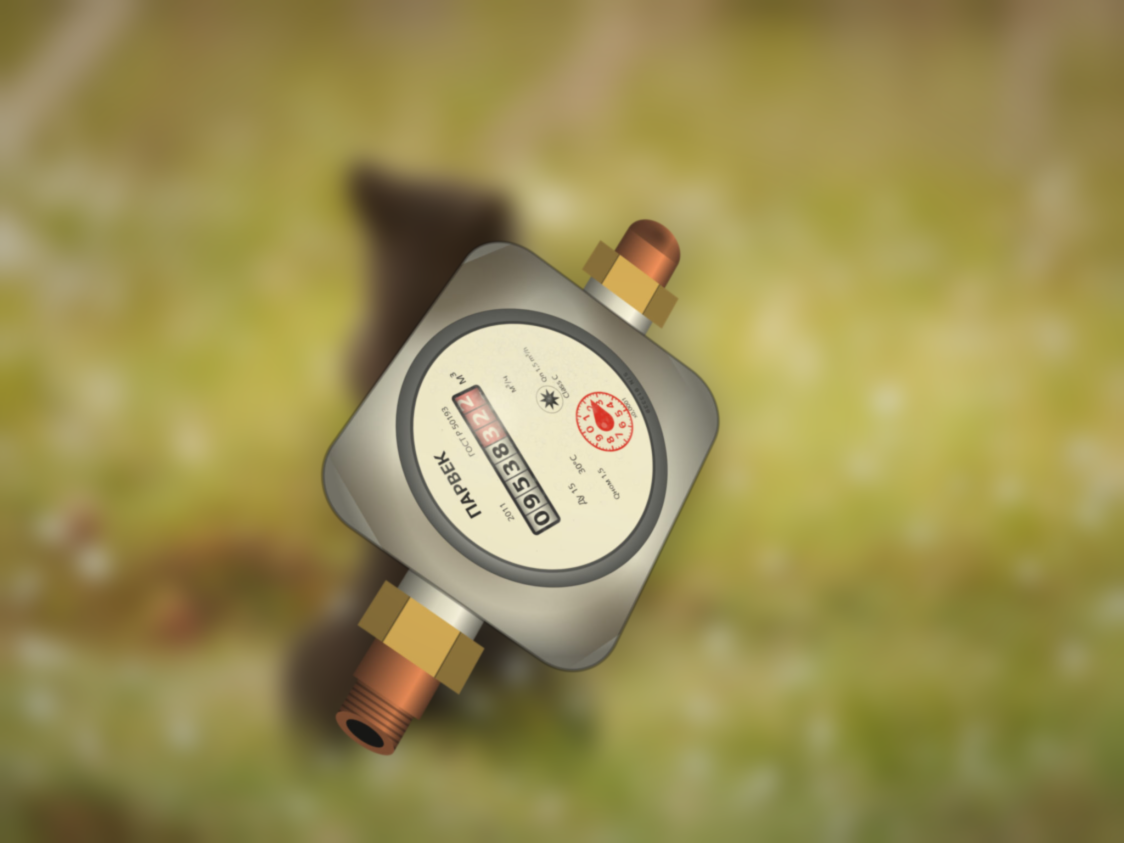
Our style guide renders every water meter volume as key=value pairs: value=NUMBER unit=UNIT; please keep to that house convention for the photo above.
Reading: value=9538.3222 unit=m³
